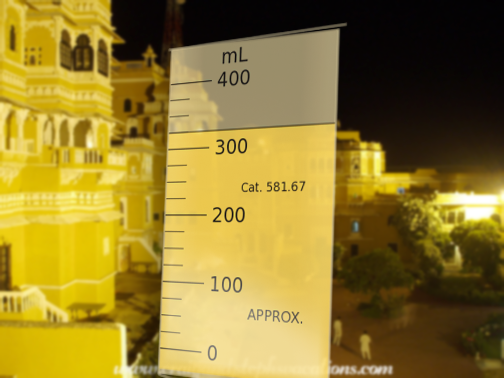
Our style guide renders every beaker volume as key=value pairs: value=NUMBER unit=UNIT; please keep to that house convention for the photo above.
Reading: value=325 unit=mL
